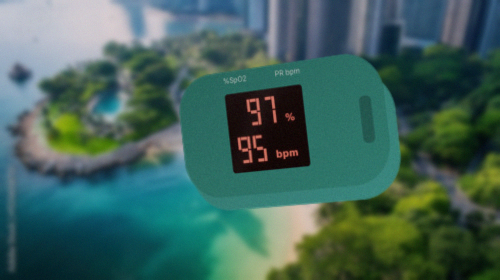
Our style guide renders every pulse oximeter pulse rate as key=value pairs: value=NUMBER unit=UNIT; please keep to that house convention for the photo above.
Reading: value=95 unit=bpm
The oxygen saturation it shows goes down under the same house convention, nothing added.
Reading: value=97 unit=%
